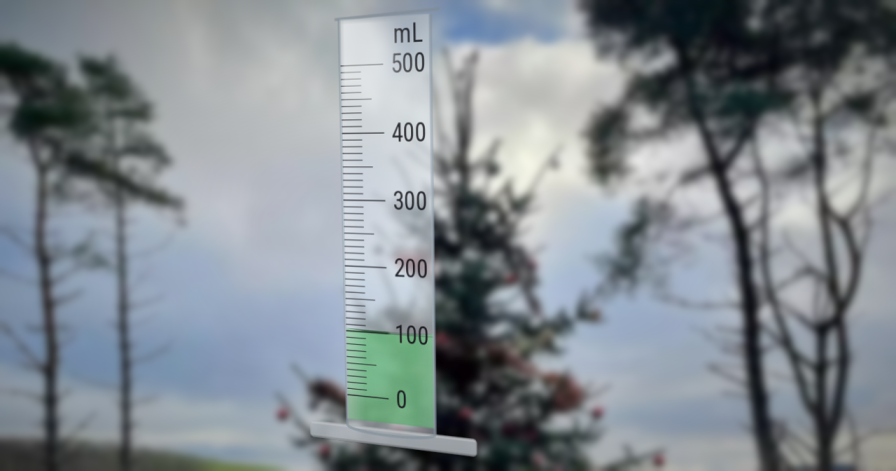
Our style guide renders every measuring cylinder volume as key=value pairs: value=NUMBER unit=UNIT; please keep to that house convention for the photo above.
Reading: value=100 unit=mL
